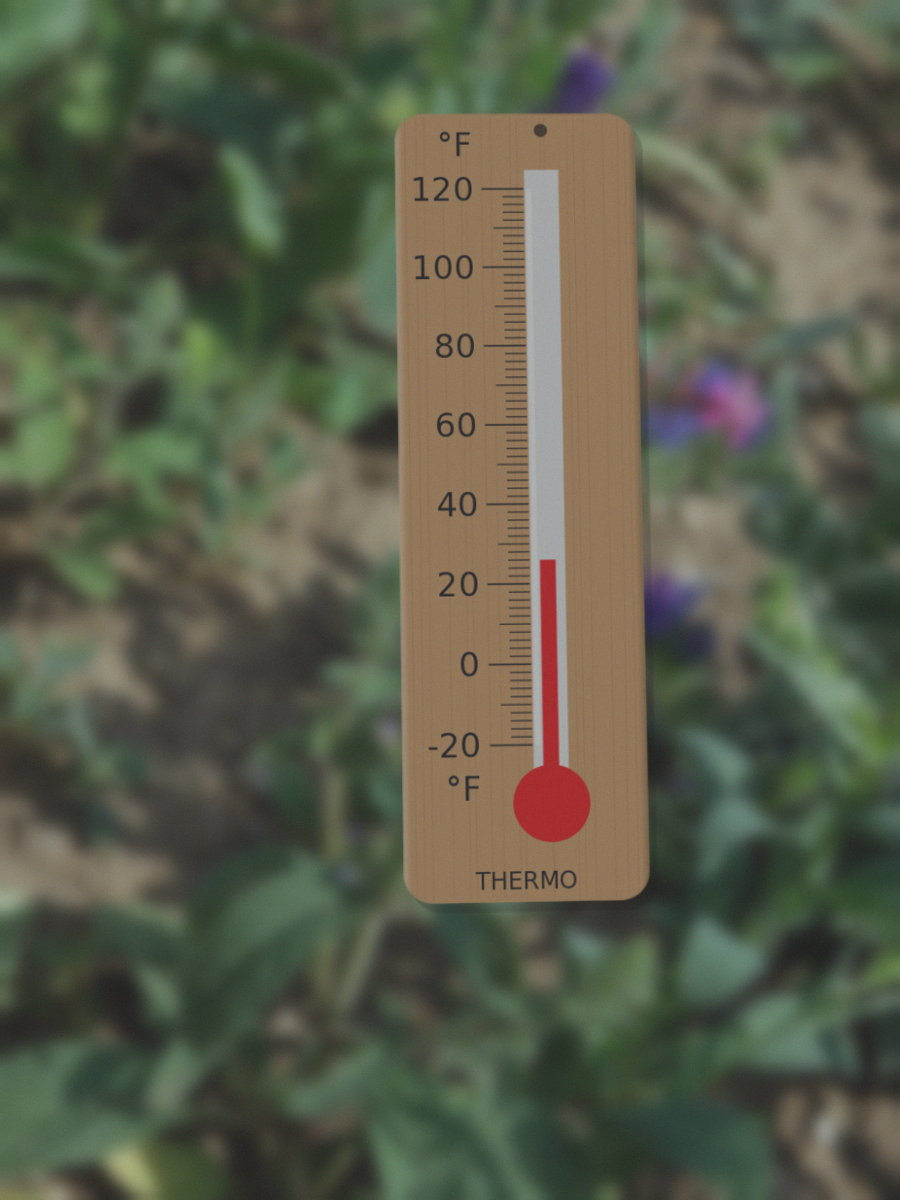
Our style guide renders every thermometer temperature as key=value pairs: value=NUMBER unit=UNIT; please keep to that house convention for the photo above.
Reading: value=26 unit=°F
